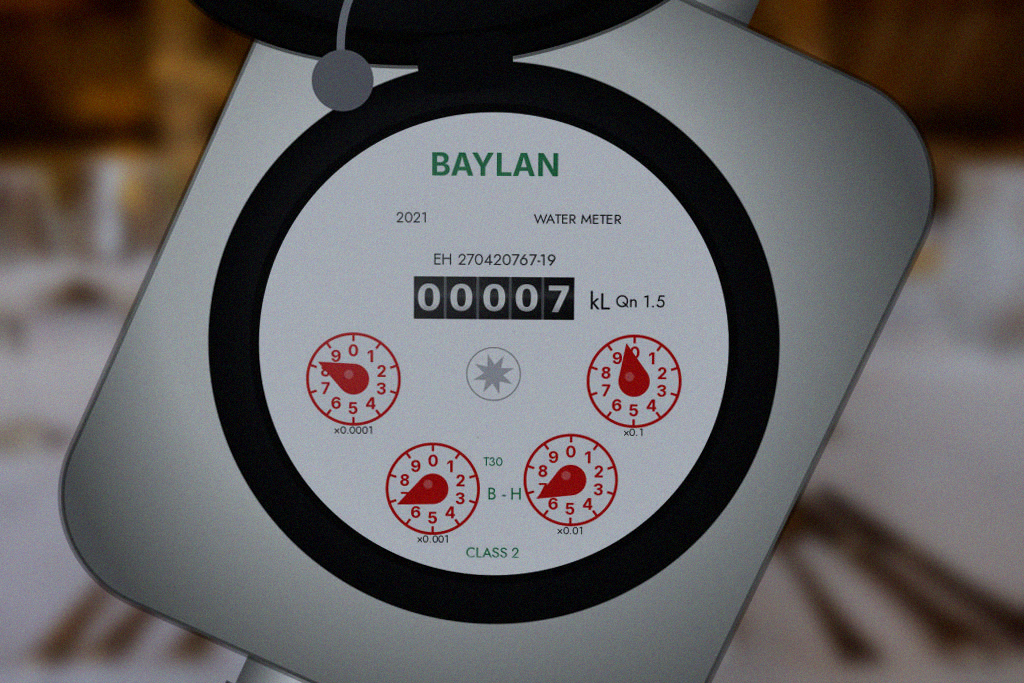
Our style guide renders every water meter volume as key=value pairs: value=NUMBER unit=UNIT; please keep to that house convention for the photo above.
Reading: value=6.9668 unit=kL
